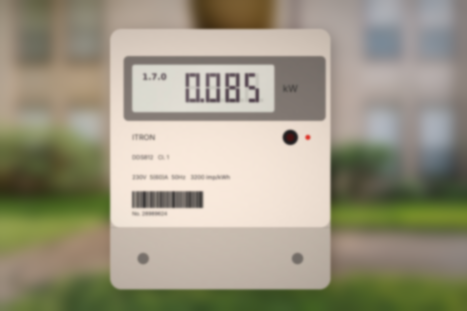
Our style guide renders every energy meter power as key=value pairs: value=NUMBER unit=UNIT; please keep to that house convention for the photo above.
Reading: value=0.085 unit=kW
